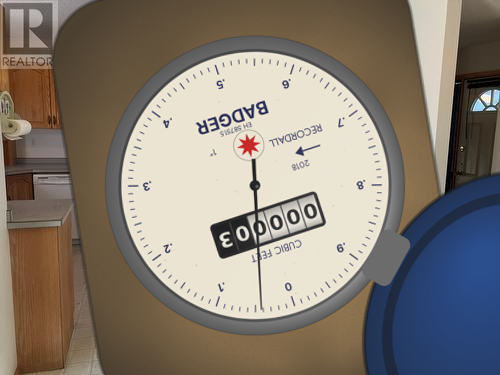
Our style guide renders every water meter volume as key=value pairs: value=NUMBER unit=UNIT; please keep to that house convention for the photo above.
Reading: value=3.04 unit=ft³
